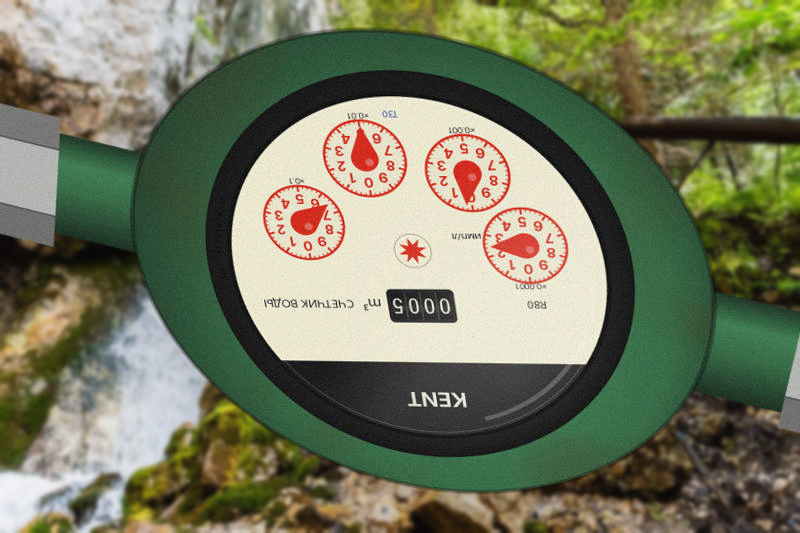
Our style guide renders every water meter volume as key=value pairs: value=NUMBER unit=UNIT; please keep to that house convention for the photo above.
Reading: value=5.6502 unit=m³
